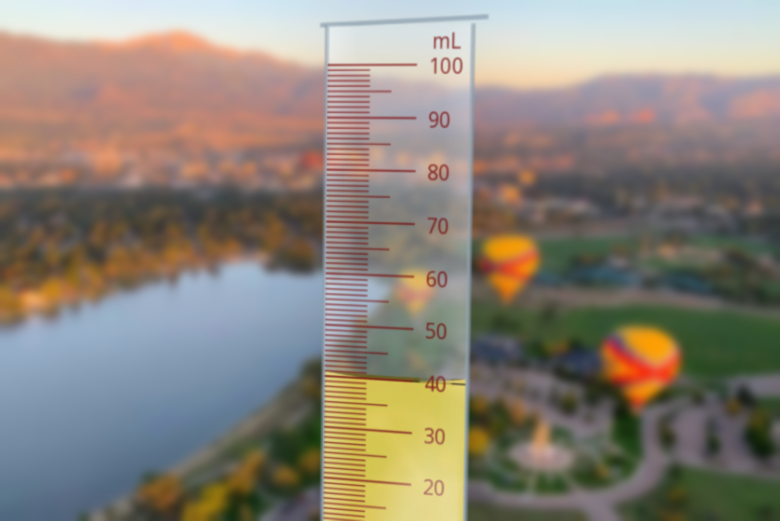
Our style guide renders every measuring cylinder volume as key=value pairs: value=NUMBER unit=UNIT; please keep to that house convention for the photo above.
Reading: value=40 unit=mL
